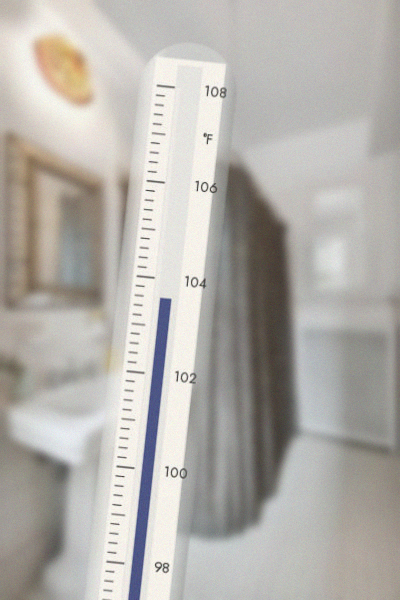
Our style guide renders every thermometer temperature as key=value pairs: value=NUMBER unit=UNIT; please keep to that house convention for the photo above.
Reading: value=103.6 unit=°F
